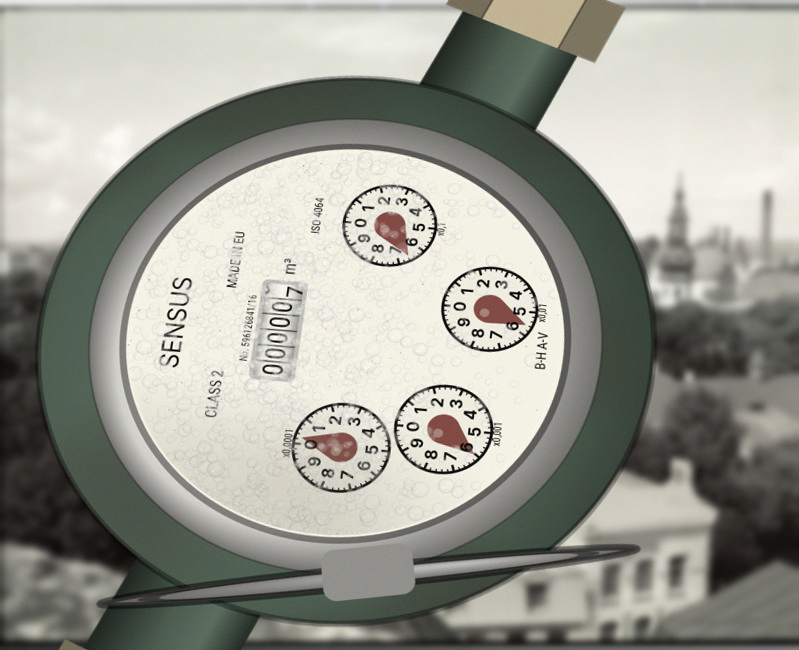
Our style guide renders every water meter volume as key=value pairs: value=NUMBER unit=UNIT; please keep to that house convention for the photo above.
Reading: value=6.6560 unit=m³
